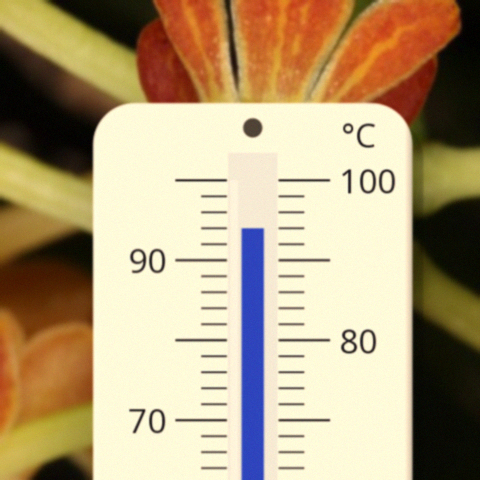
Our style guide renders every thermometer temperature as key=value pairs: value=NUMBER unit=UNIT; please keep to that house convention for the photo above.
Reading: value=94 unit=°C
